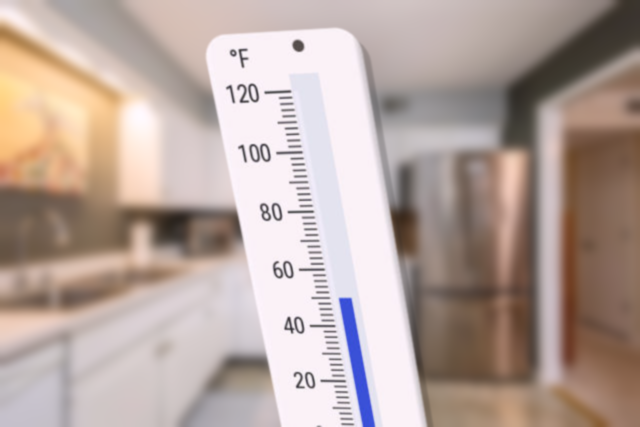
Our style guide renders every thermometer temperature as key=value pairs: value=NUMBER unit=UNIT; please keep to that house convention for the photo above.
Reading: value=50 unit=°F
